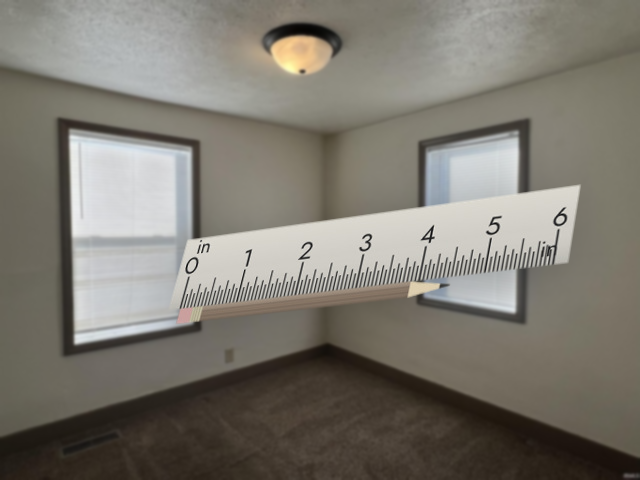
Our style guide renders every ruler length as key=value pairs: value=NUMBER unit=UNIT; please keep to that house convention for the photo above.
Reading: value=4.5 unit=in
